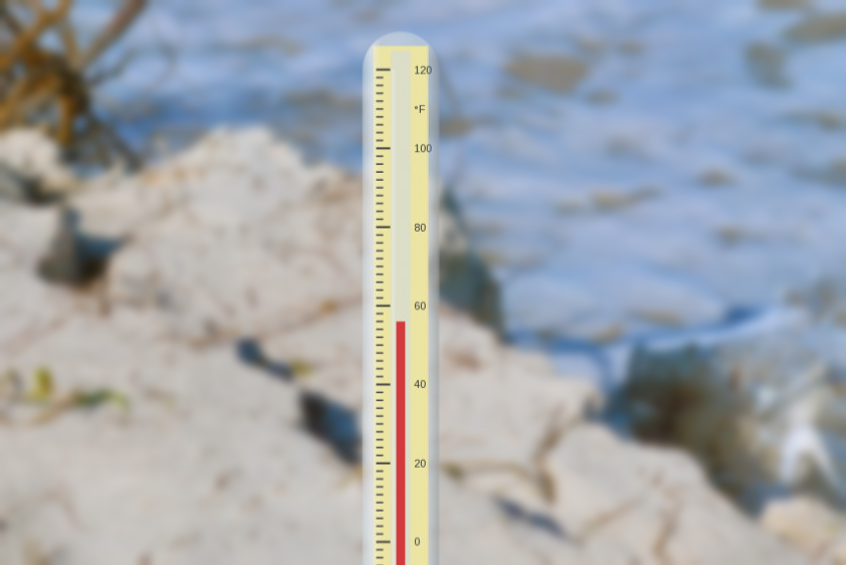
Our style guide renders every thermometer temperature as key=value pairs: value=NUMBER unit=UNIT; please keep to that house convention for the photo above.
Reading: value=56 unit=°F
